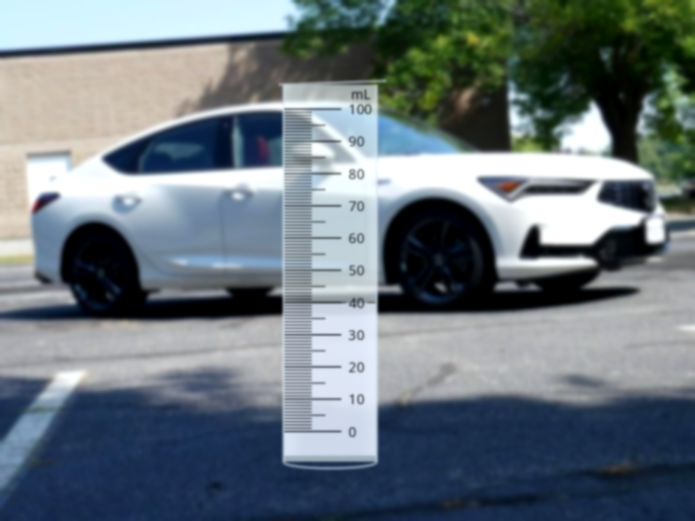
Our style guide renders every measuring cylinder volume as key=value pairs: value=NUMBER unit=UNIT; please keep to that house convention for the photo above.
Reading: value=40 unit=mL
